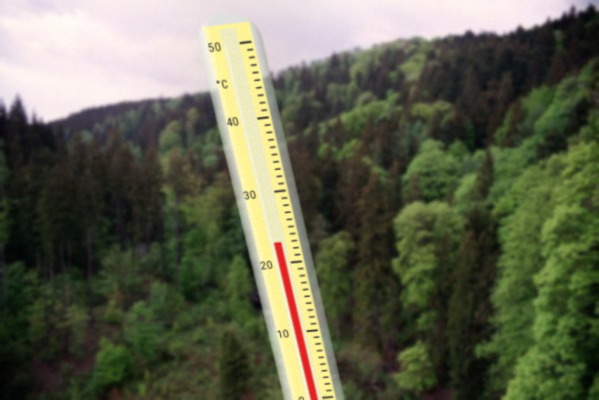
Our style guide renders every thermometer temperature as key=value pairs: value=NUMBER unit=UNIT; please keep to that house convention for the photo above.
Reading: value=23 unit=°C
